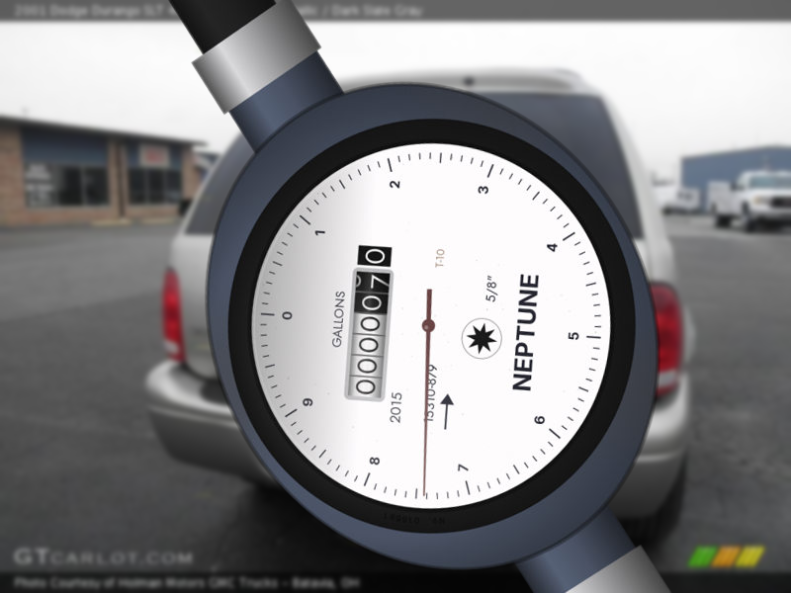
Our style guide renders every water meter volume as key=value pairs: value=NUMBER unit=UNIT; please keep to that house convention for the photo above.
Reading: value=67.4 unit=gal
